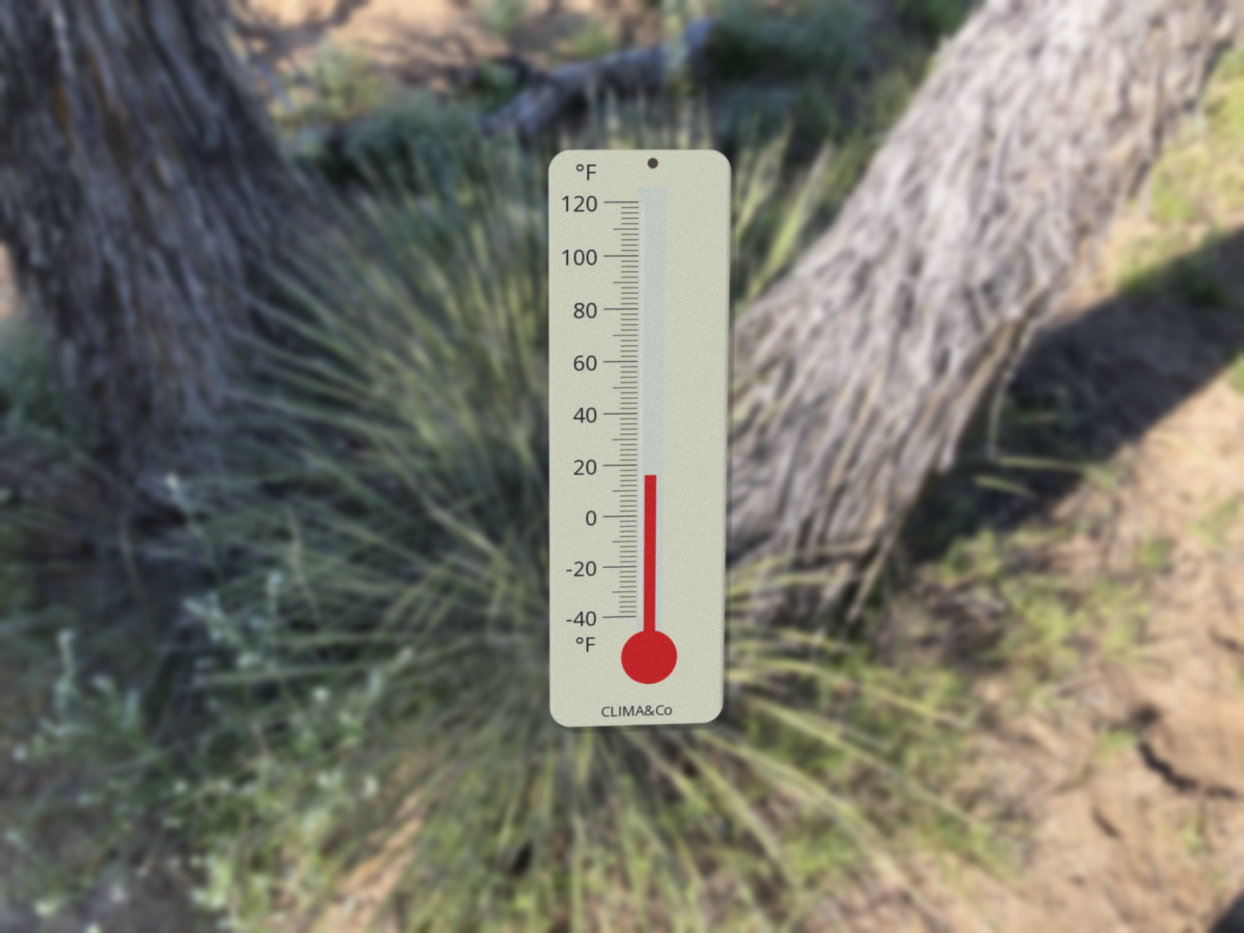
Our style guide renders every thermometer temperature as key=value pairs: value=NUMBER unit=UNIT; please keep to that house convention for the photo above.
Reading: value=16 unit=°F
